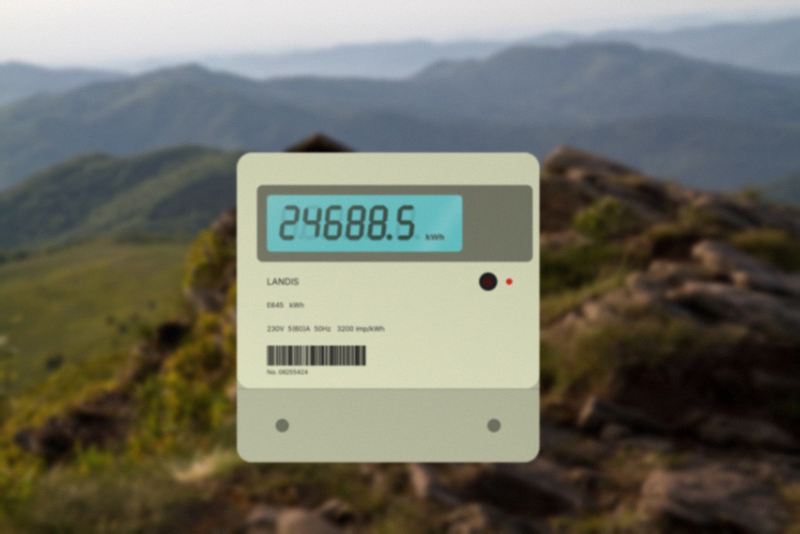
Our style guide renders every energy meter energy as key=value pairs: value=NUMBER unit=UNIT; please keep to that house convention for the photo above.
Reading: value=24688.5 unit=kWh
